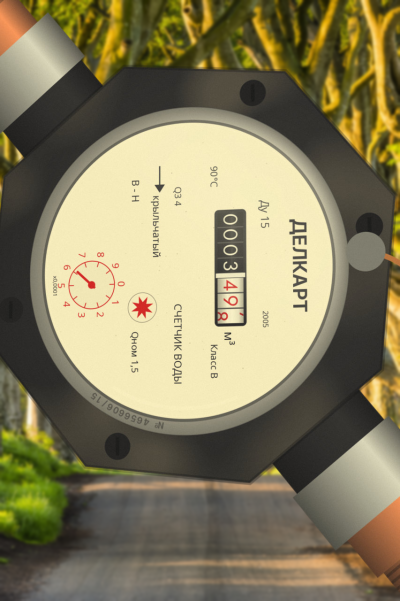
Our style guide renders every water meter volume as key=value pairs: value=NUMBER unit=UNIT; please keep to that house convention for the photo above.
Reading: value=3.4976 unit=m³
